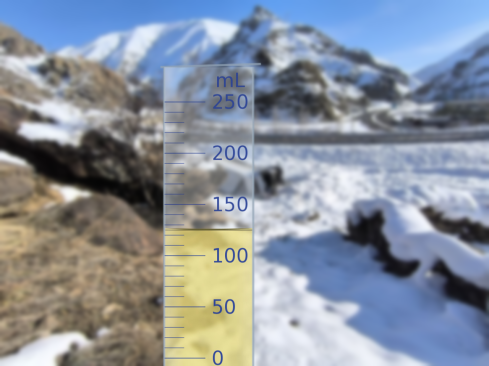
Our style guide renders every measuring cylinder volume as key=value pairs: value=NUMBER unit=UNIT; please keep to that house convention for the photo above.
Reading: value=125 unit=mL
